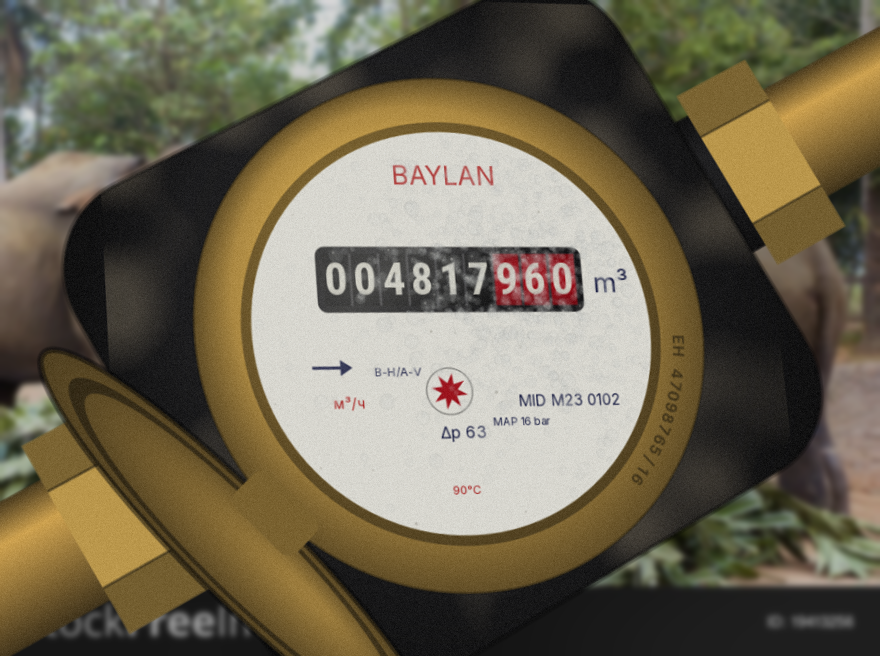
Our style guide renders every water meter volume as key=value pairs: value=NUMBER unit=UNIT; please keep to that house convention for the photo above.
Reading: value=4817.960 unit=m³
